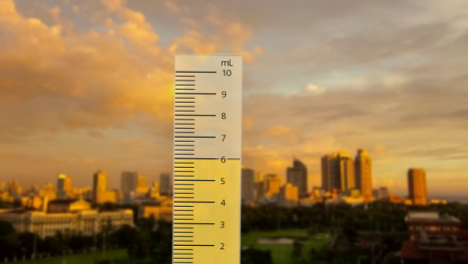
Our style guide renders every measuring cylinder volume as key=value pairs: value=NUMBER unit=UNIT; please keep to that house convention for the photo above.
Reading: value=6 unit=mL
